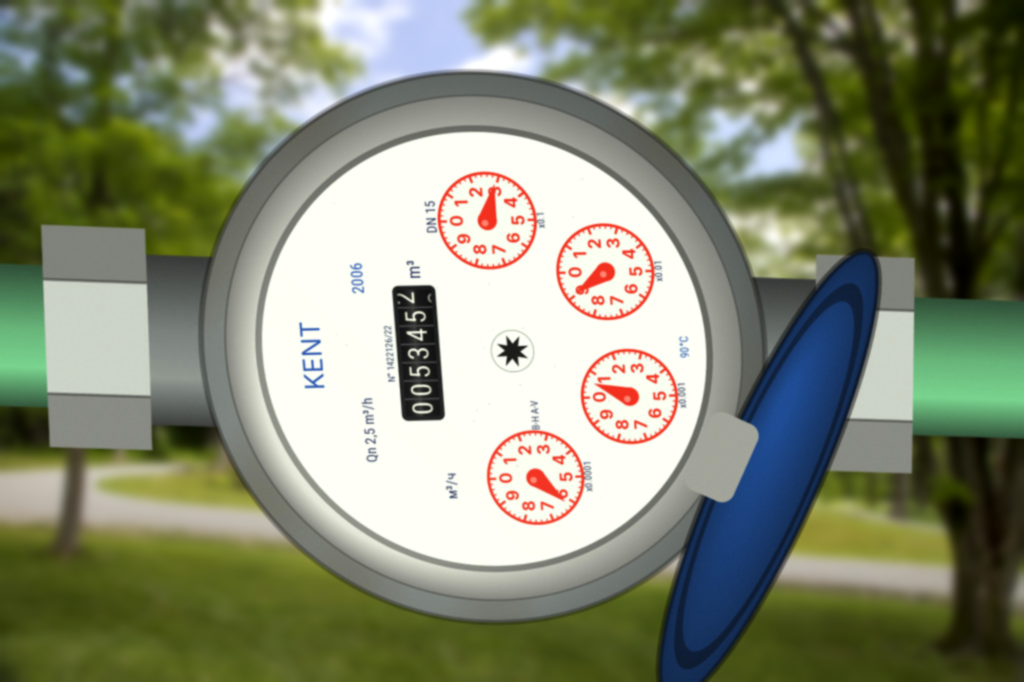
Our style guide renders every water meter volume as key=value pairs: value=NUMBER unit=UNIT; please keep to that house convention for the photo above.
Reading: value=53452.2906 unit=m³
